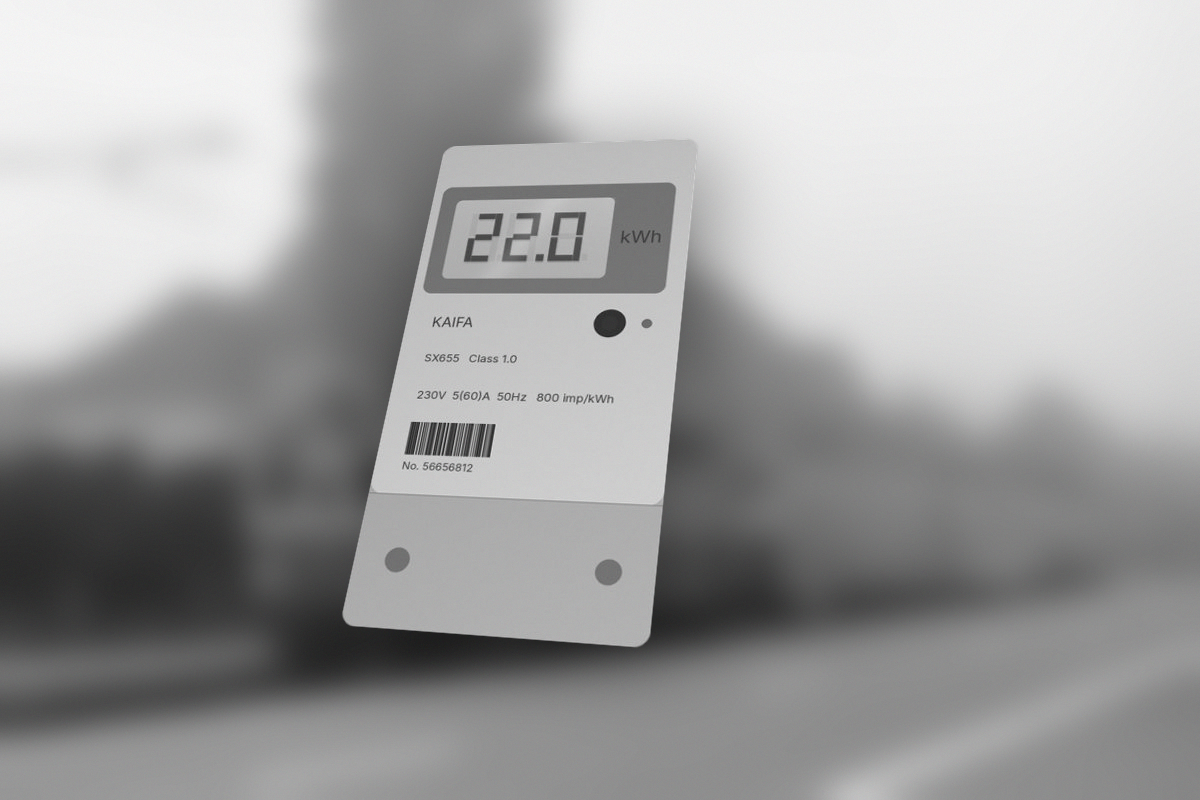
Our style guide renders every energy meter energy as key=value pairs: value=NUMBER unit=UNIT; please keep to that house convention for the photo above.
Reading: value=22.0 unit=kWh
